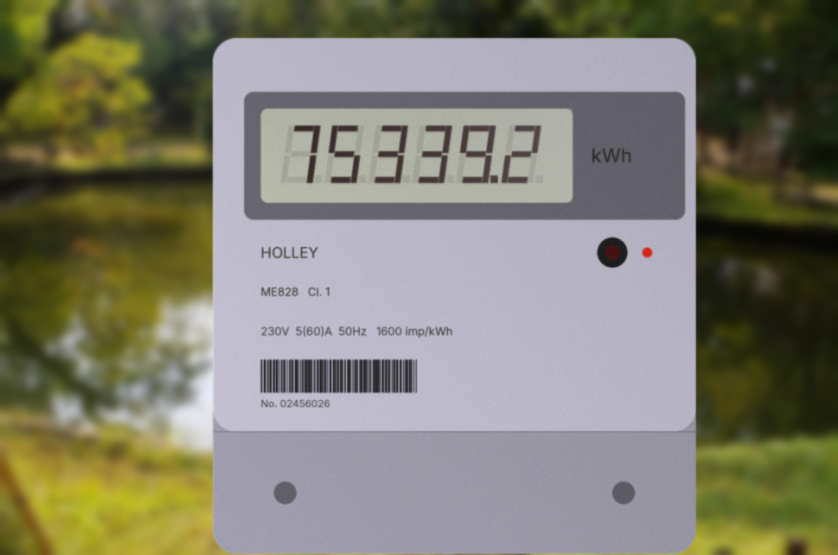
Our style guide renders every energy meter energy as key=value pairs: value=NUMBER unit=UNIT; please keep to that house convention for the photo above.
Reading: value=75339.2 unit=kWh
